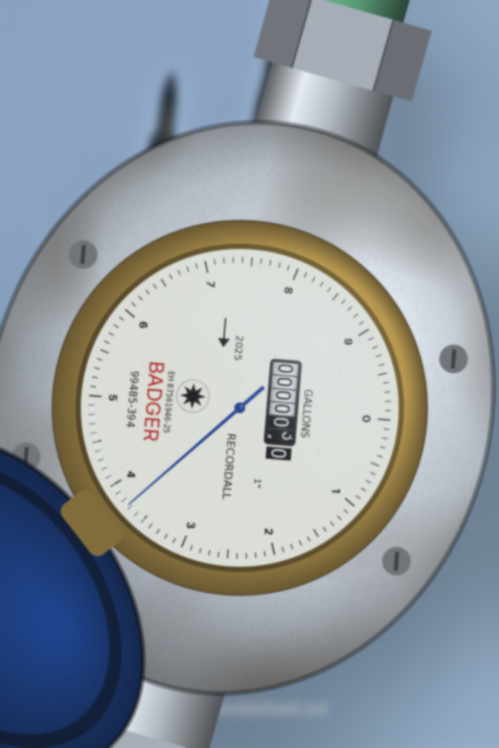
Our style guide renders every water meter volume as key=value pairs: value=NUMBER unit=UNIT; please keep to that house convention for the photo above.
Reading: value=33.7 unit=gal
